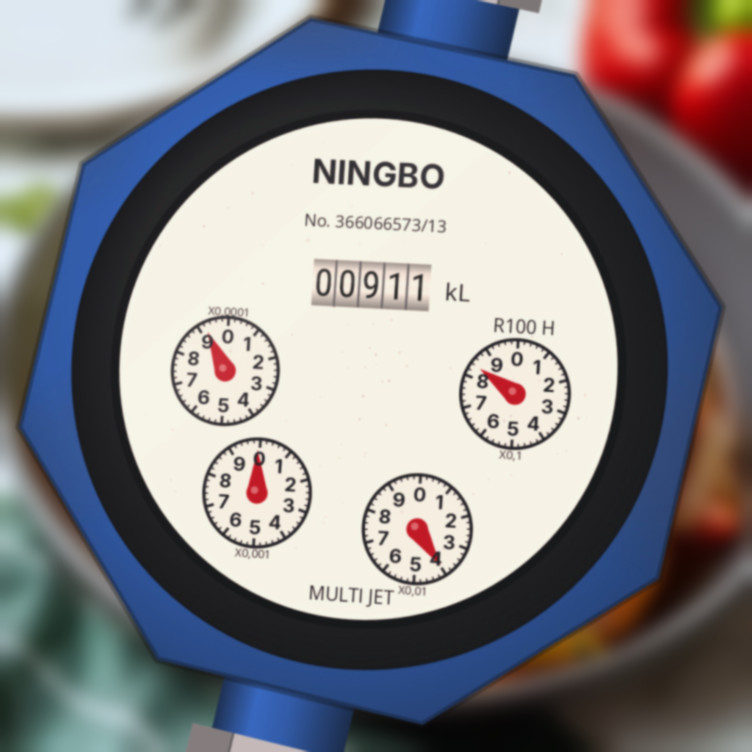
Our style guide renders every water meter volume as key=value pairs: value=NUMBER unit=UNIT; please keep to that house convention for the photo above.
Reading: value=911.8399 unit=kL
